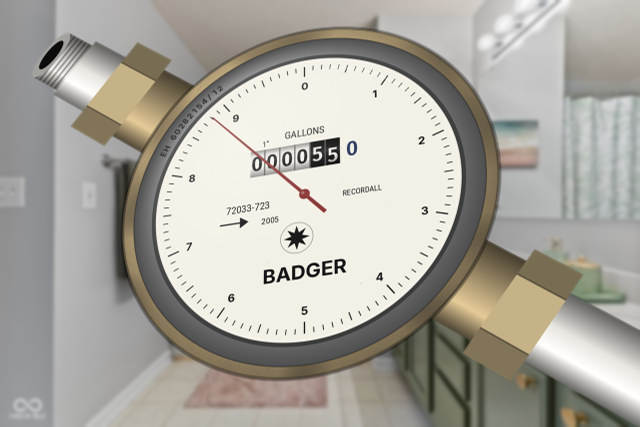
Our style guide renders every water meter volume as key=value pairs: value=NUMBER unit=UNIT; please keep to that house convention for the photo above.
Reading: value=548.8 unit=gal
